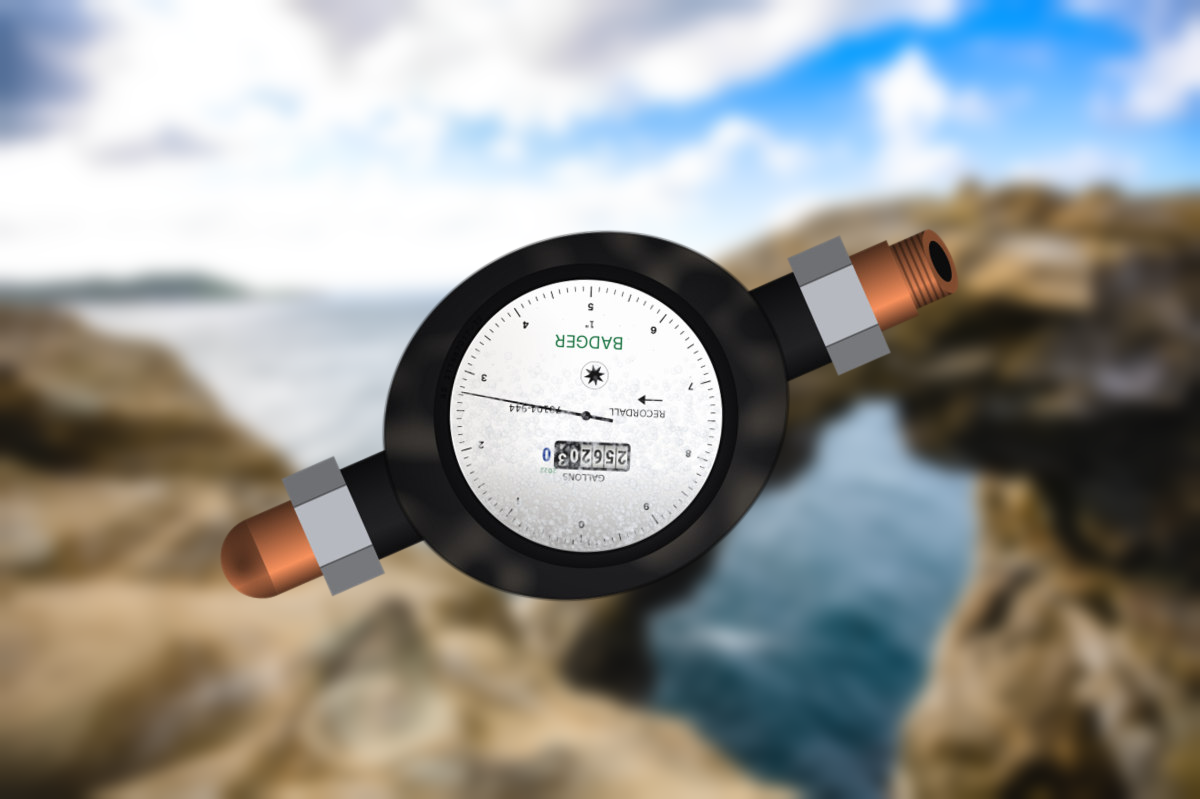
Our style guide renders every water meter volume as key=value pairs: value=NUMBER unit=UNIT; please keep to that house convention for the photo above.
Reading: value=2562032.7 unit=gal
